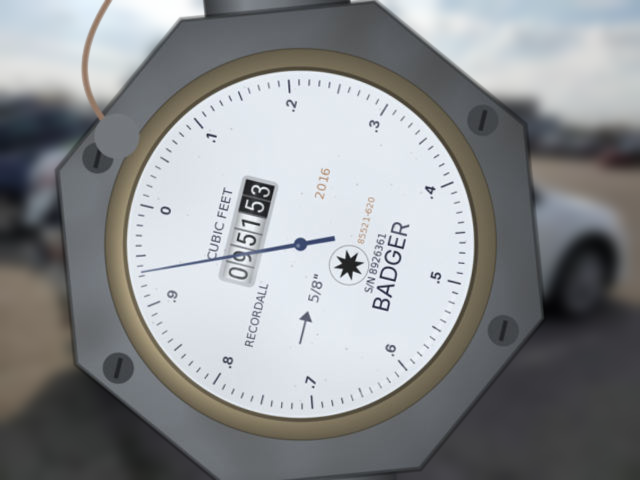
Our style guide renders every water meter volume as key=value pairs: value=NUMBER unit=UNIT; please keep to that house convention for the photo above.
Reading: value=95152.93 unit=ft³
